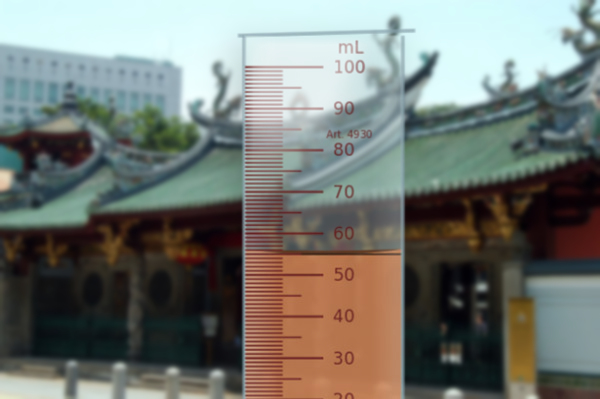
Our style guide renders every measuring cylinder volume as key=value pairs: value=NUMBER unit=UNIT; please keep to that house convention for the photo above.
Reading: value=55 unit=mL
